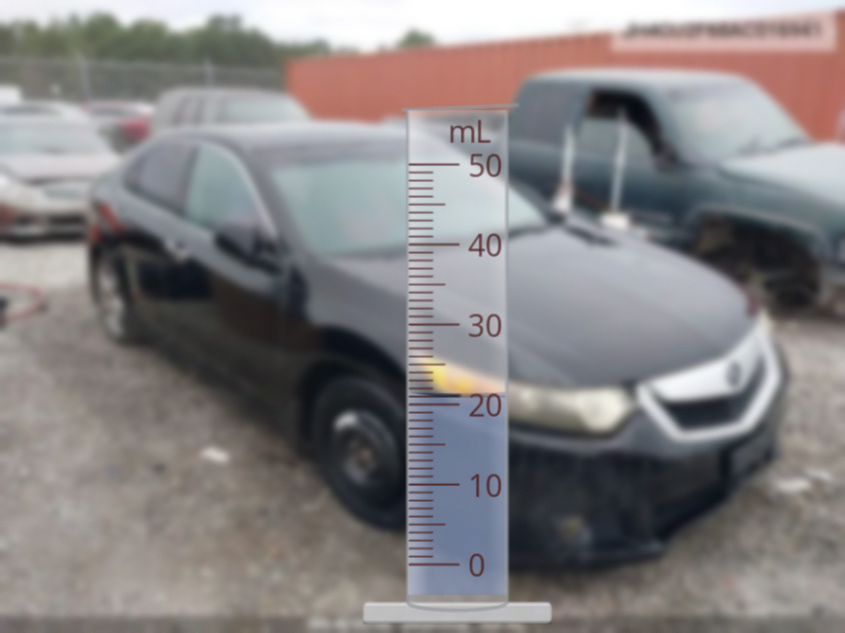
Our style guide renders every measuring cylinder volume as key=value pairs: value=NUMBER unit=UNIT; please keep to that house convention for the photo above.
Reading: value=21 unit=mL
